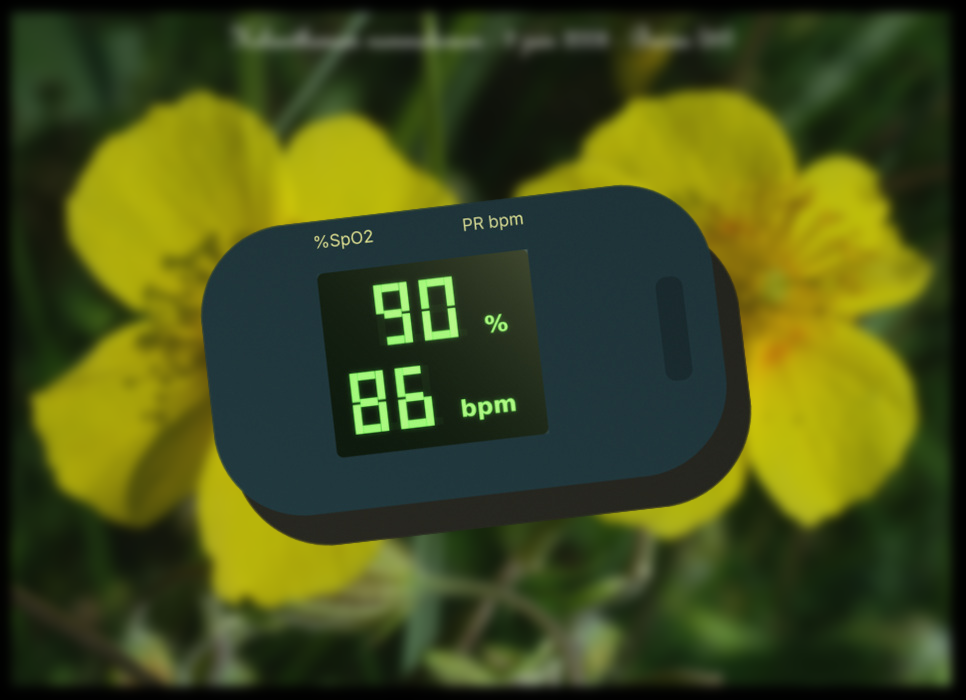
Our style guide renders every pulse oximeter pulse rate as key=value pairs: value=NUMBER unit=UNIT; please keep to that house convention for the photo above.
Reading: value=86 unit=bpm
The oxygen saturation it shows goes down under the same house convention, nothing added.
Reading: value=90 unit=%
